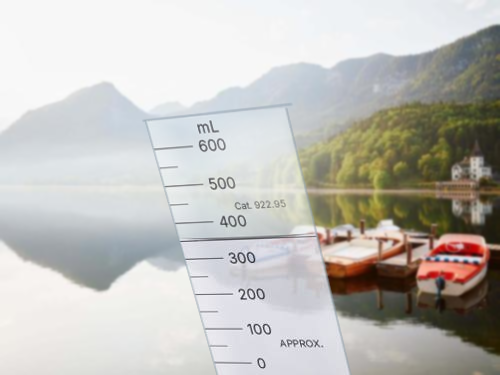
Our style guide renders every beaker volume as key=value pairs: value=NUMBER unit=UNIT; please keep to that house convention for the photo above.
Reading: value=350 unit=mL
